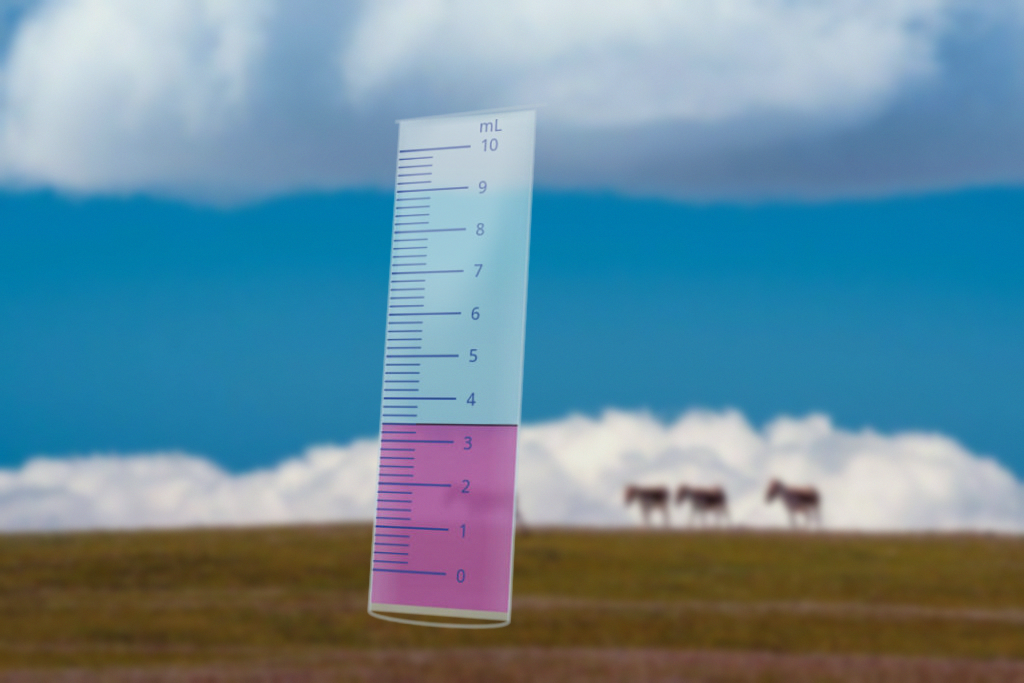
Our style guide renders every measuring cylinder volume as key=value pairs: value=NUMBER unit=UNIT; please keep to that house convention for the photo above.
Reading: value=3.4 unit=mL
